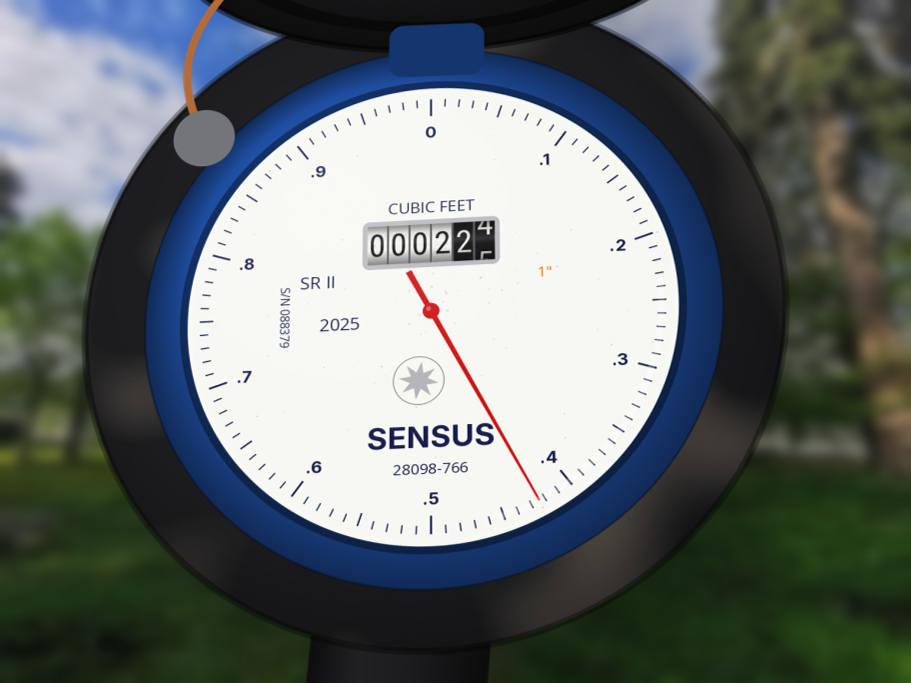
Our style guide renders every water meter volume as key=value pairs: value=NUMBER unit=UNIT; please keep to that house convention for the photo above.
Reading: value=224.42 unit=ft³
